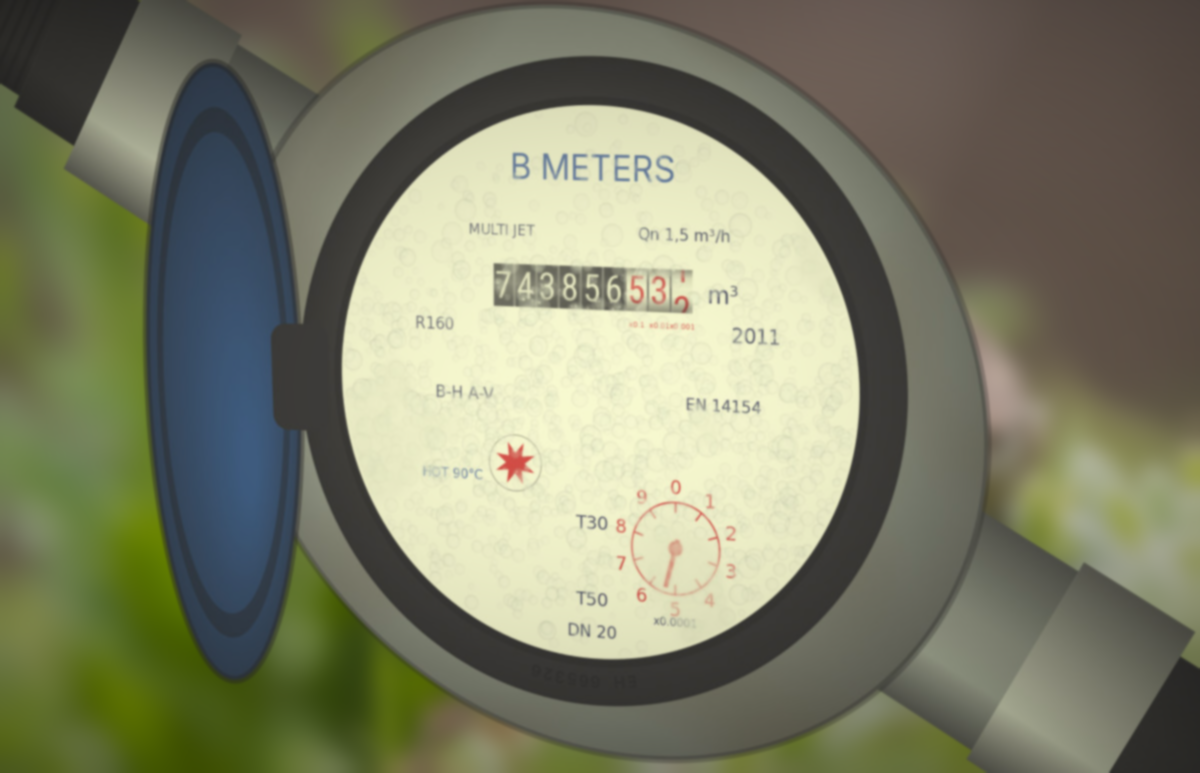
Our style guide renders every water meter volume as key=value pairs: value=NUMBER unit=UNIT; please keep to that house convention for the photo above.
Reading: value=743856.5315 unit=m³
